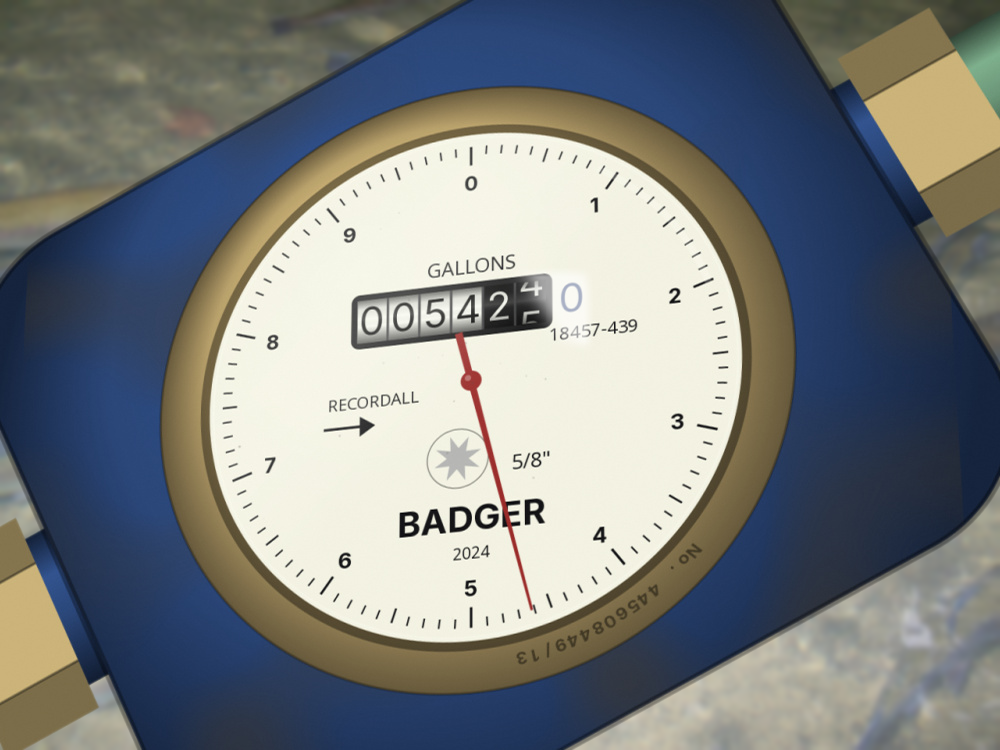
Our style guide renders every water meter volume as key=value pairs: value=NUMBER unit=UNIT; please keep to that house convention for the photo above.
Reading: value=54244.6 unit=gal
